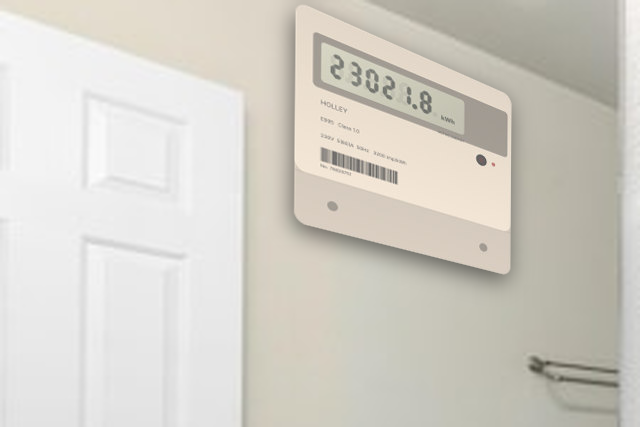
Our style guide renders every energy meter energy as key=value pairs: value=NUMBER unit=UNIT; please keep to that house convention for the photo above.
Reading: value=23021.8 unit=kWh
